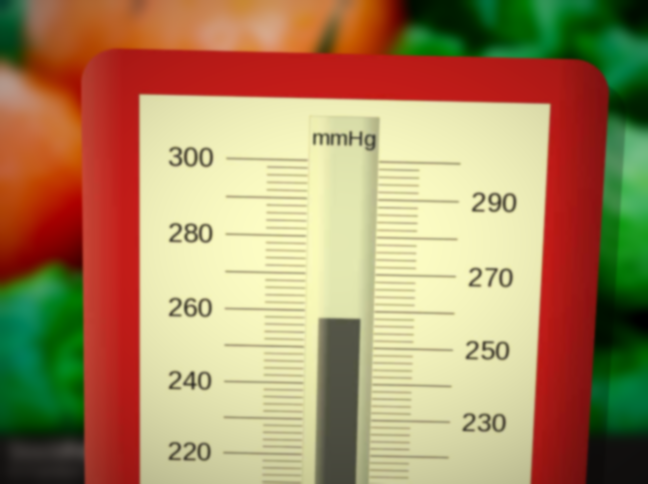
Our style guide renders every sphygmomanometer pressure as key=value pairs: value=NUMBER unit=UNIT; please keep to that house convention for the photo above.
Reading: value=258 unit=mmHg
